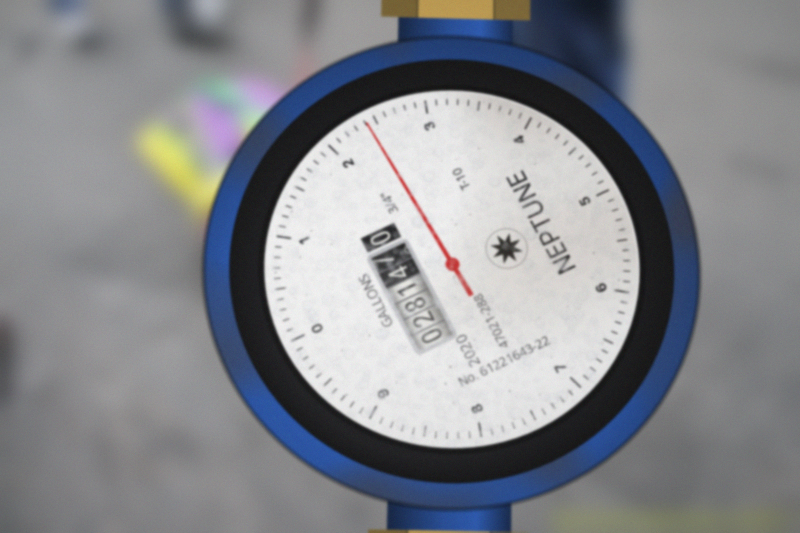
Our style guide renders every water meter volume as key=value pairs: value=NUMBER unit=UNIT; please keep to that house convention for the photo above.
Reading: value=281472.4 unit=gal
